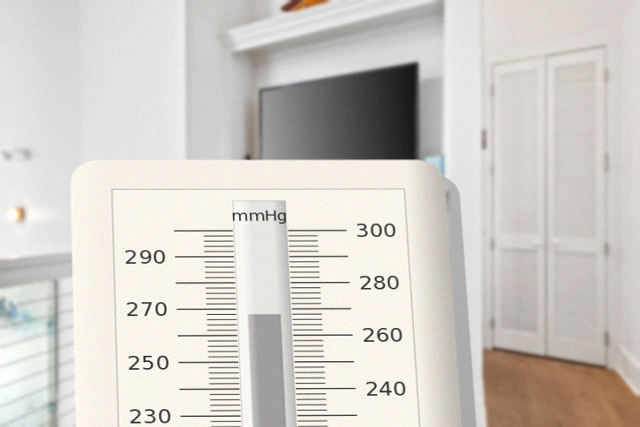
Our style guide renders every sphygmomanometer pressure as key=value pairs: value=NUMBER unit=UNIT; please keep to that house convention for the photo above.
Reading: value=268 unit=mmHg
